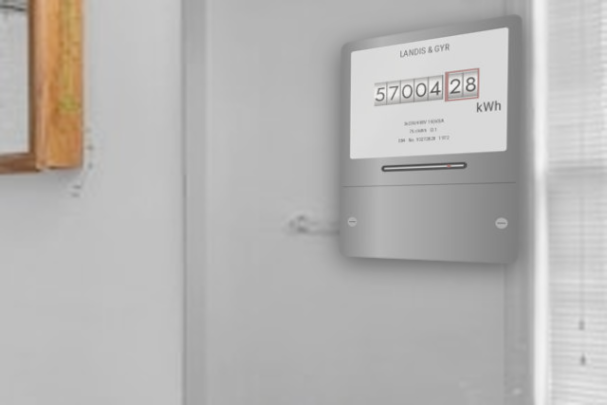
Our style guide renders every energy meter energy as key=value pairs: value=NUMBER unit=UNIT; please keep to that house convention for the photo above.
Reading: value=57004.28 unit=kWh
